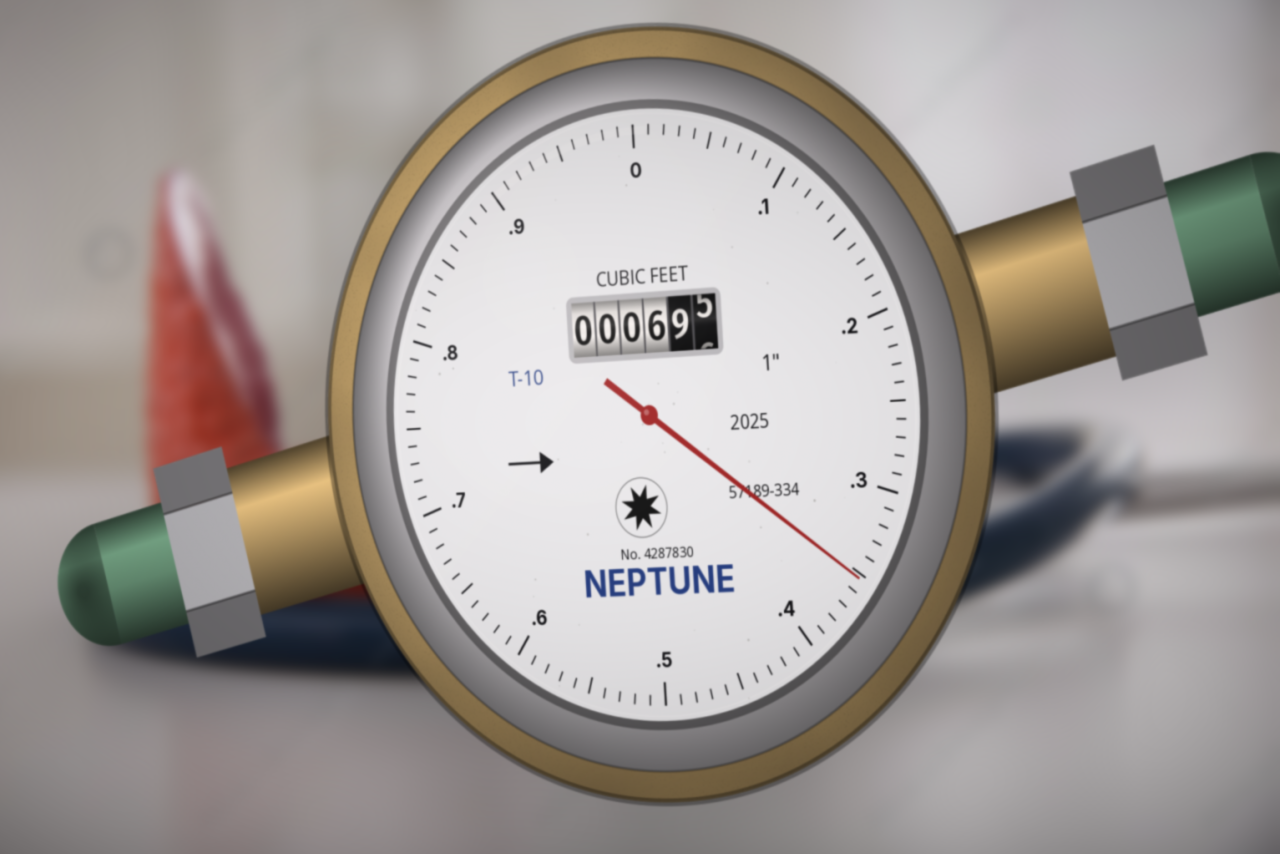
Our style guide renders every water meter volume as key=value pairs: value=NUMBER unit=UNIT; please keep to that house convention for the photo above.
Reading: value=695.35 unit=ft³
